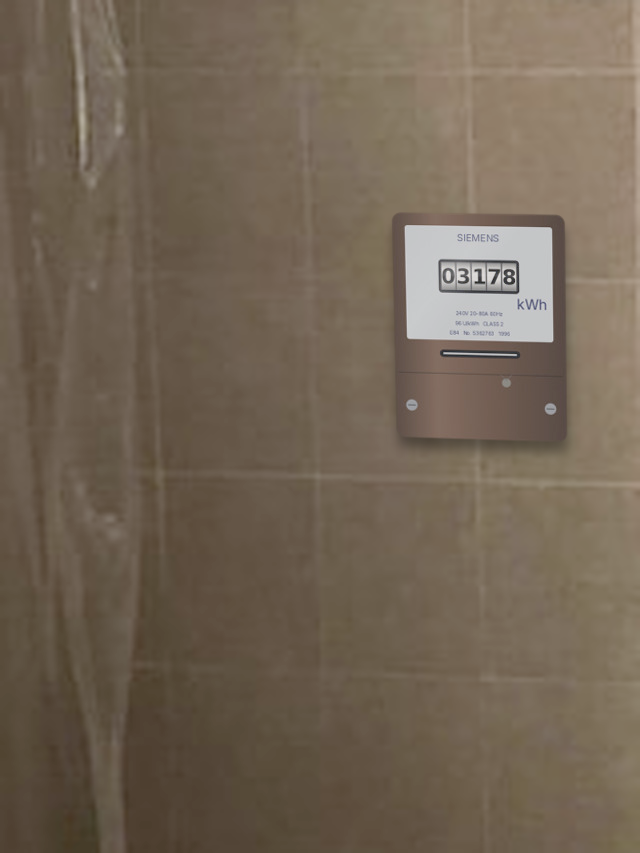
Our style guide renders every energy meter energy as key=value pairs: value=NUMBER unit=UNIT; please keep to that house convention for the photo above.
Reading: value=3178 unit=kWh
